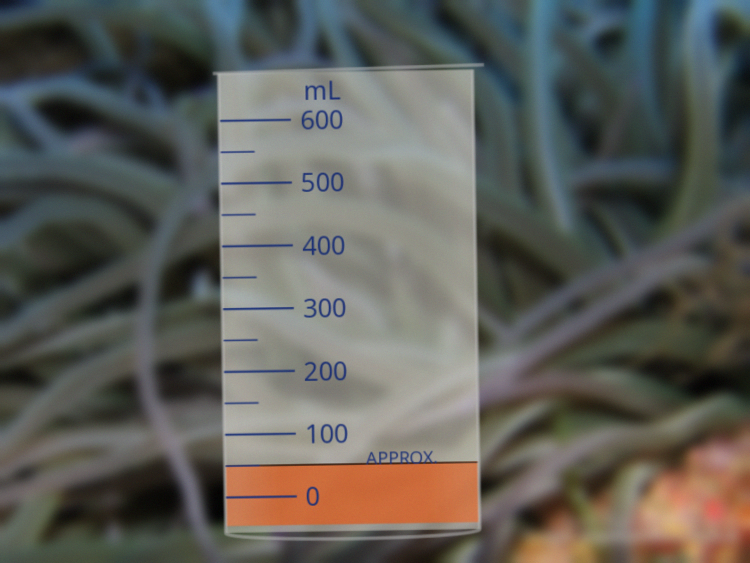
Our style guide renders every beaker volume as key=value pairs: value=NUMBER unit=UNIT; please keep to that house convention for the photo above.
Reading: value=50 unit=mL
